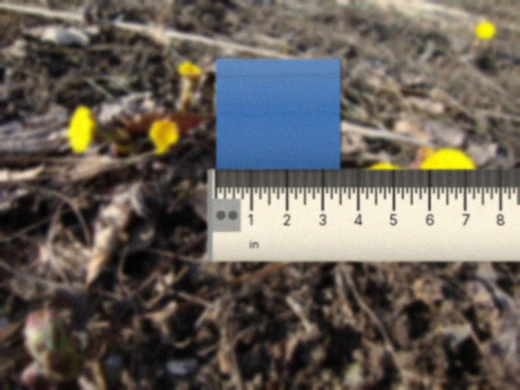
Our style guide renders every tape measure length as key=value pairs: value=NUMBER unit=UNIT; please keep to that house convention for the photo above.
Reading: value=3.5 unit=in
